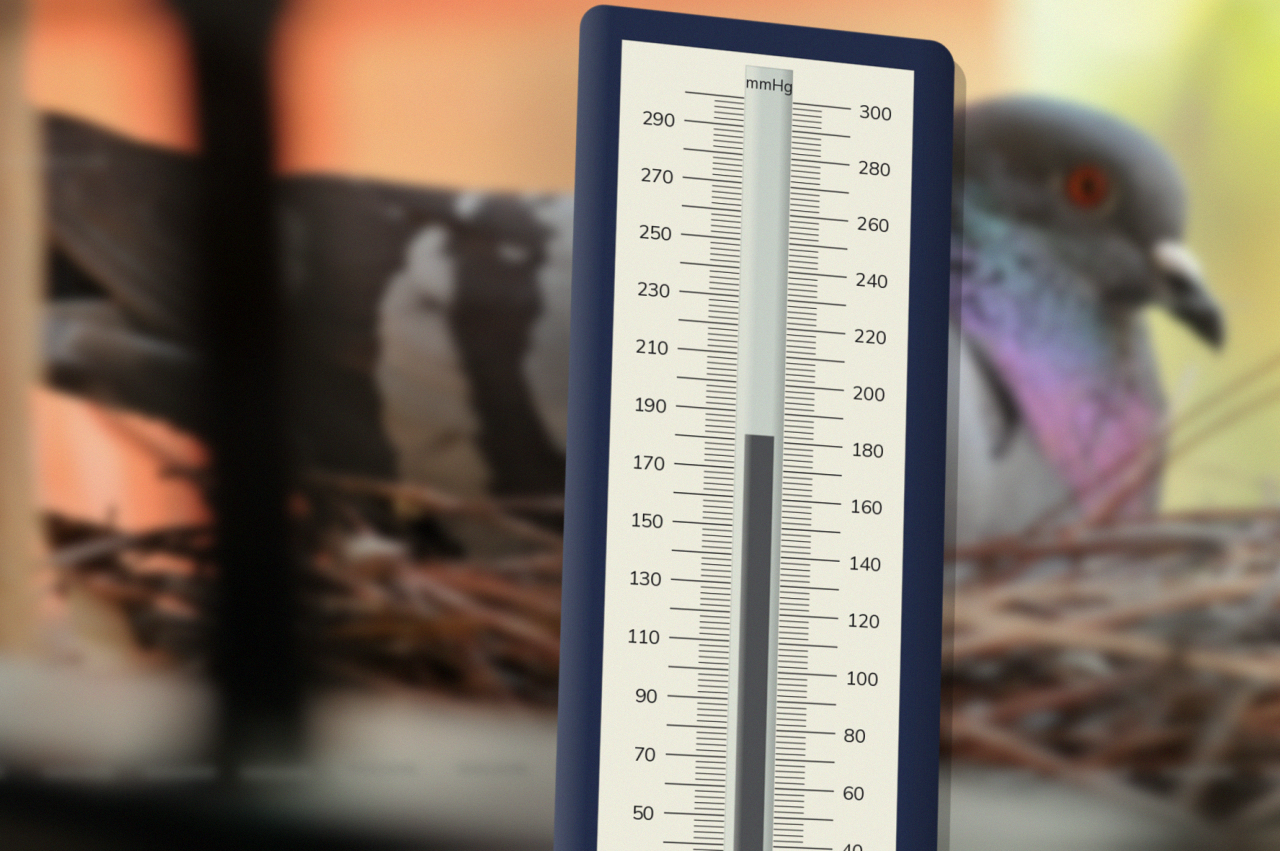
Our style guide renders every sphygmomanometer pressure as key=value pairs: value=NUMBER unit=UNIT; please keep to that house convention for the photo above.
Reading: value=182 unit=mmHg
